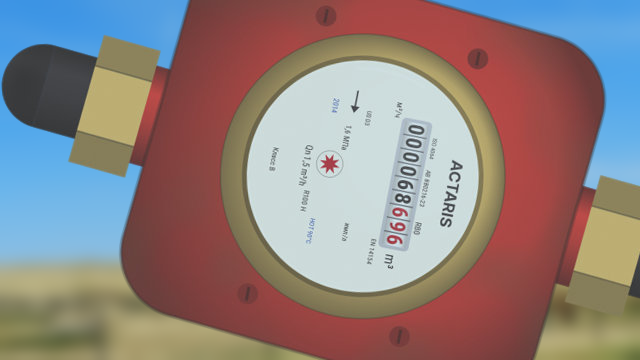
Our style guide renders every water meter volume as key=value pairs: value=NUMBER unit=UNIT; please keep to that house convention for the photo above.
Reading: value=68.696 unit=m³
